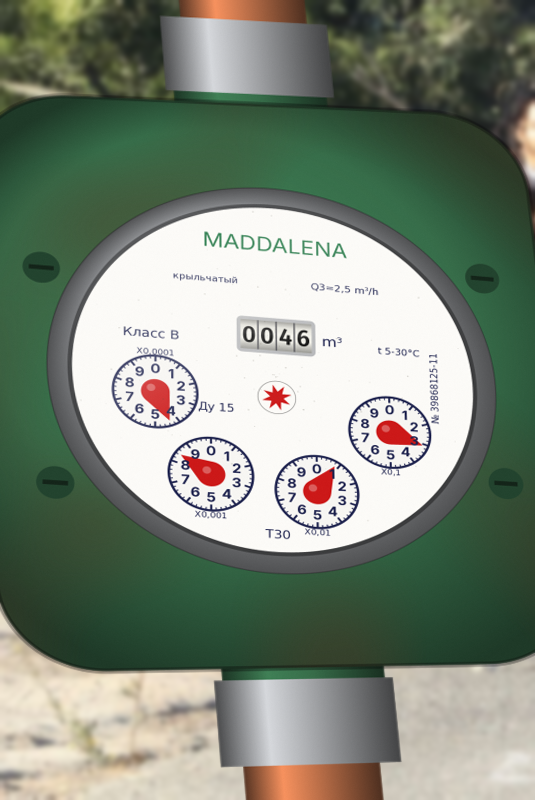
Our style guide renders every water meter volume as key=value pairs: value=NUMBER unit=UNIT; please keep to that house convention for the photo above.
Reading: value=46.3084 unit=m³
